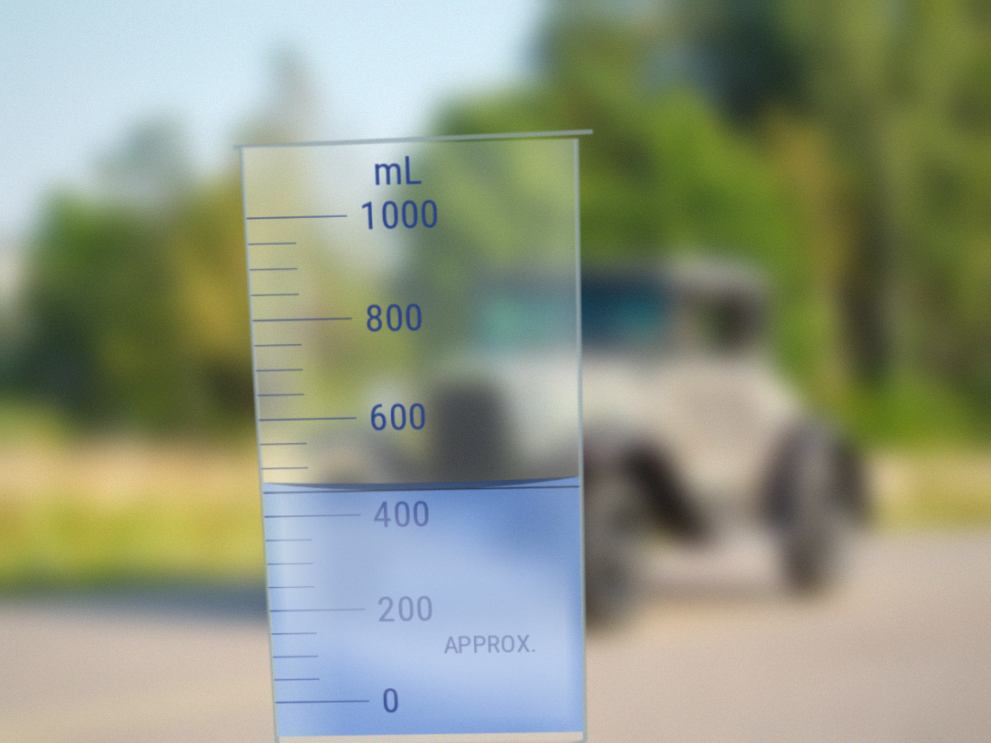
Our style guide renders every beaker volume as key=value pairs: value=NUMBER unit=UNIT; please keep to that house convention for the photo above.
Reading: value=450 unit=mL
